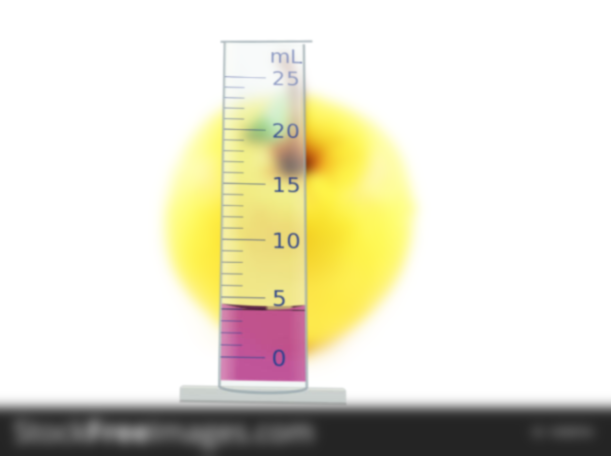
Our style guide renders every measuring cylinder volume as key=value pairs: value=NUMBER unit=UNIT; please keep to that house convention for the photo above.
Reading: value=4 unit=mL
